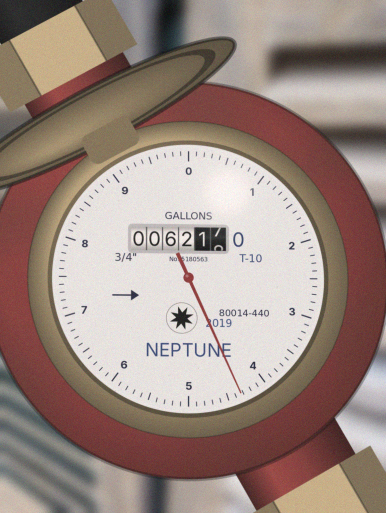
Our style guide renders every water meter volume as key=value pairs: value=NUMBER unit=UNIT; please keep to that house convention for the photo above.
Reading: value=62174.3 unit=gal
